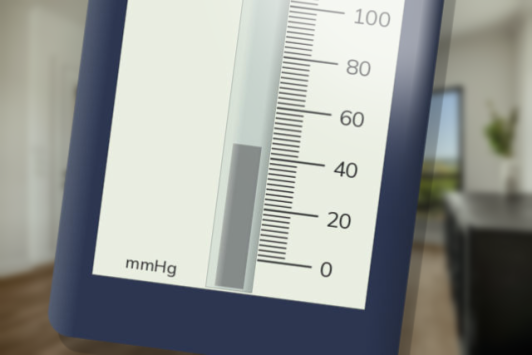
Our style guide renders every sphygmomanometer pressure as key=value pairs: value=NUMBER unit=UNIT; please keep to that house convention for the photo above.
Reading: value=44 unit=mmHg
